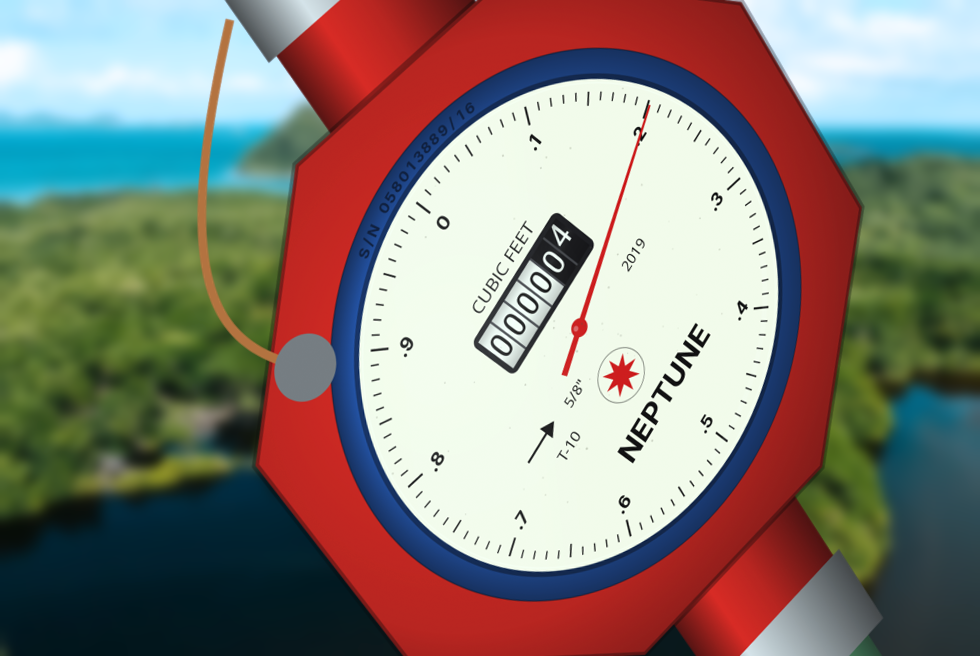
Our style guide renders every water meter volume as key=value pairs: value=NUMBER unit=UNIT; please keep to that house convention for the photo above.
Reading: value=4.20 unit=ft³
